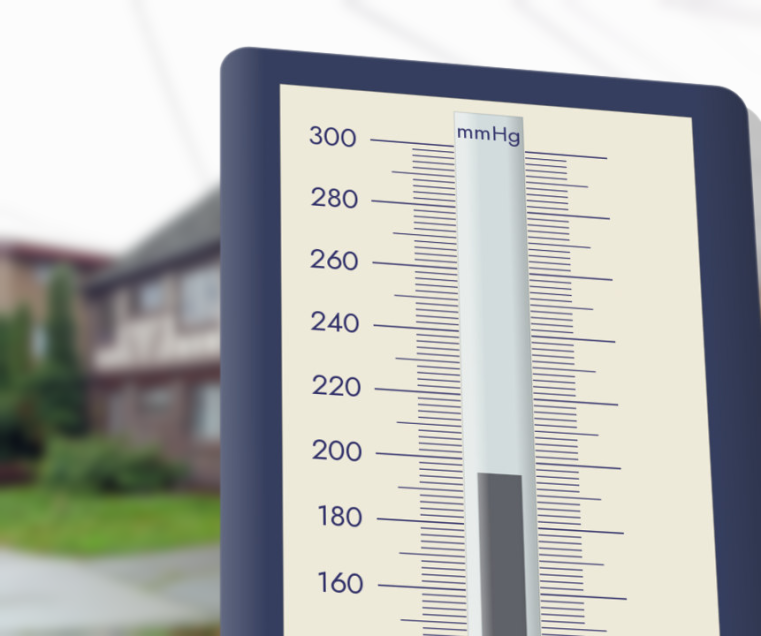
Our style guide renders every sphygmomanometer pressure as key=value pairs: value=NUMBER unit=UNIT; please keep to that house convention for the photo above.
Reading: value=196 unit=mmHg
